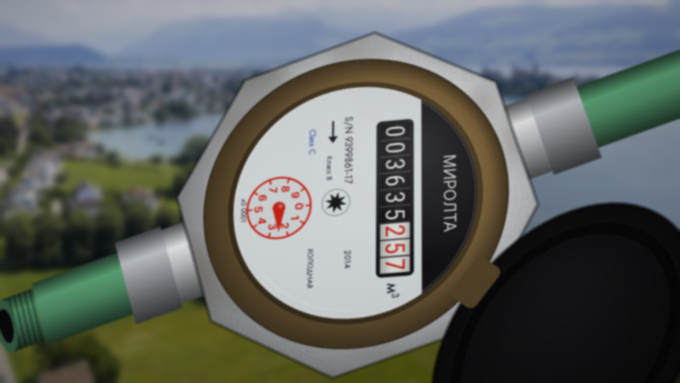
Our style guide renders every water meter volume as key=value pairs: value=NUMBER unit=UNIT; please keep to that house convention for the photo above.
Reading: value=3635.2572 unit=m³
